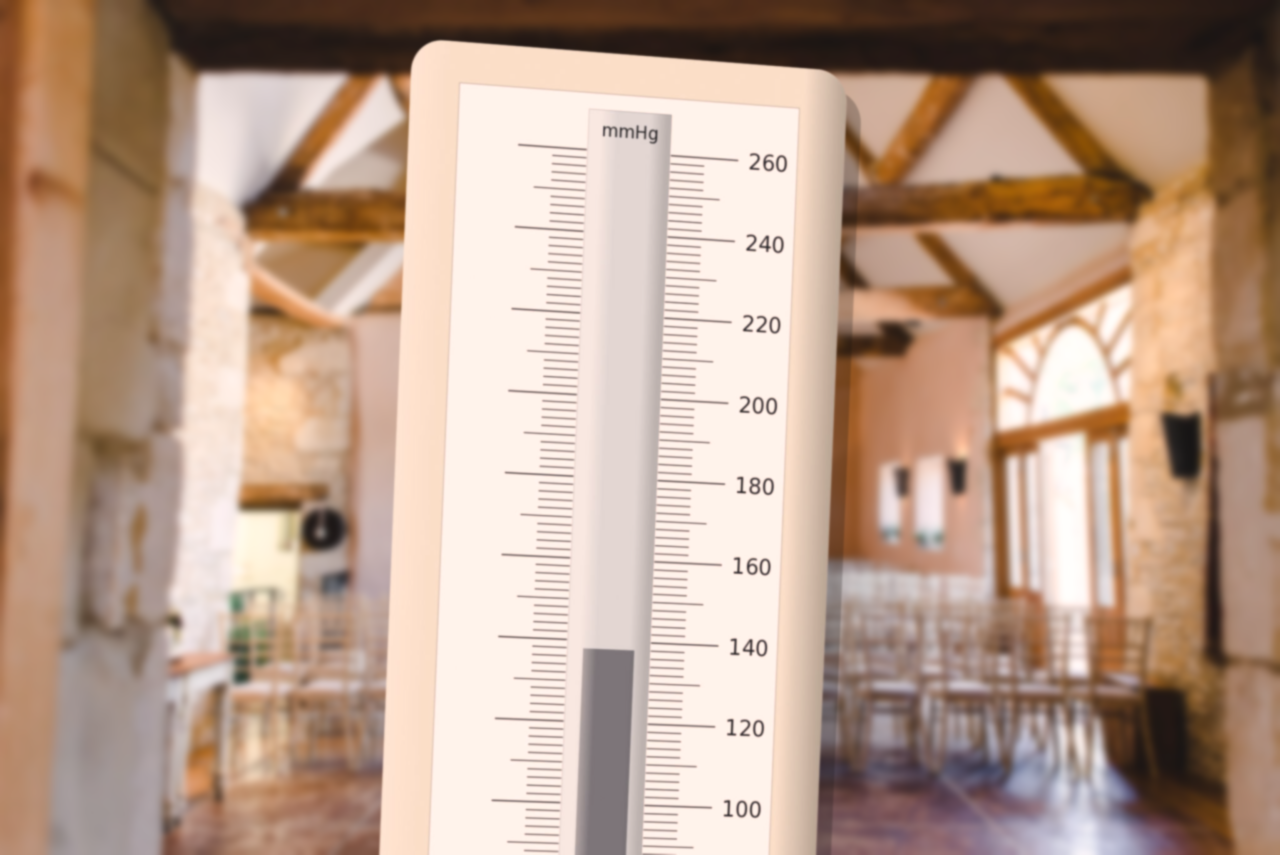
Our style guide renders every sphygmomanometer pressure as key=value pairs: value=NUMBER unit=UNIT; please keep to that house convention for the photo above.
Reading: value=138 unit=mmHg
